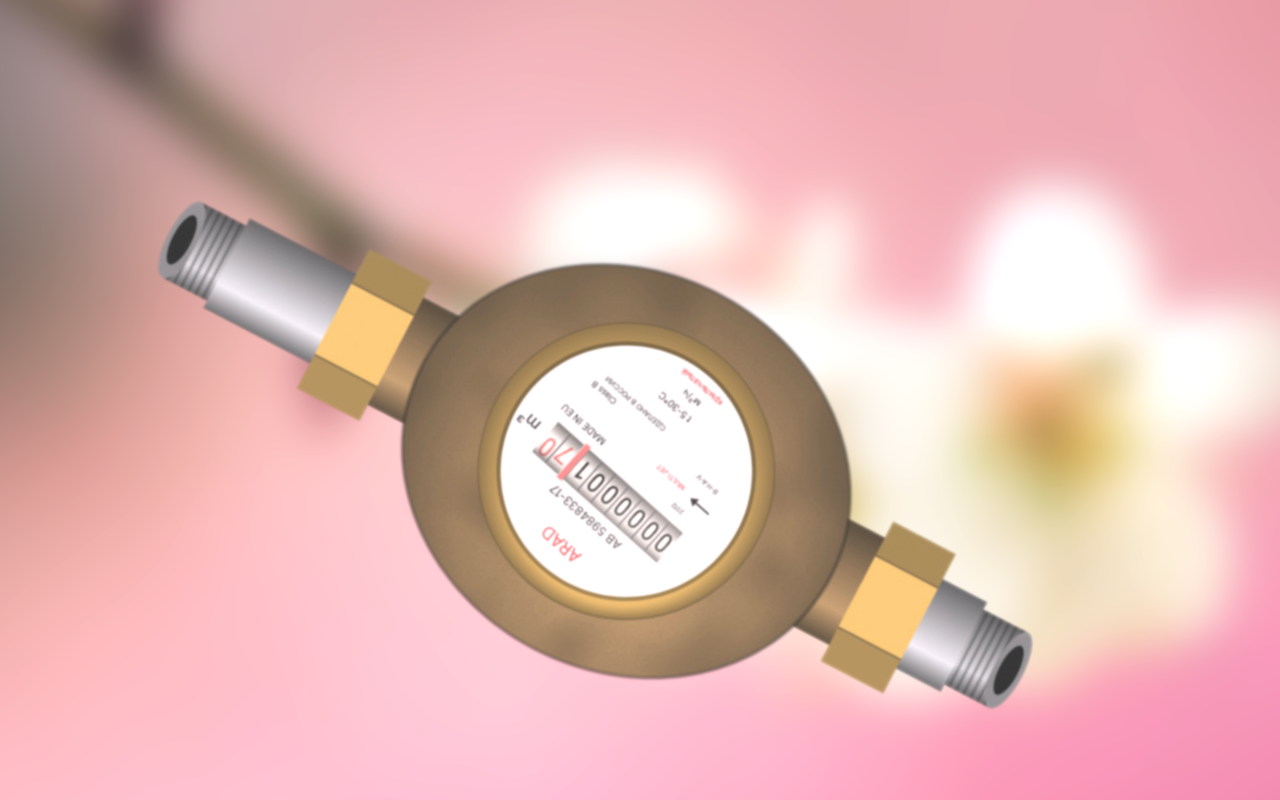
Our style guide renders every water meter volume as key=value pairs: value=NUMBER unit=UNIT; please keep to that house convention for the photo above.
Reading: value=1.70 unit=m³
